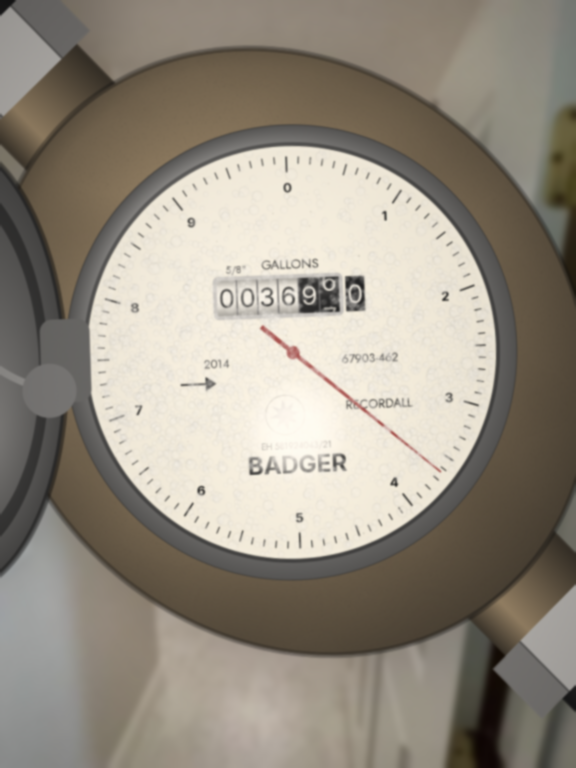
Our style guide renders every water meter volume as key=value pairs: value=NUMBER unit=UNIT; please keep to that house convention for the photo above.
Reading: value=36963.6 unit=gal
